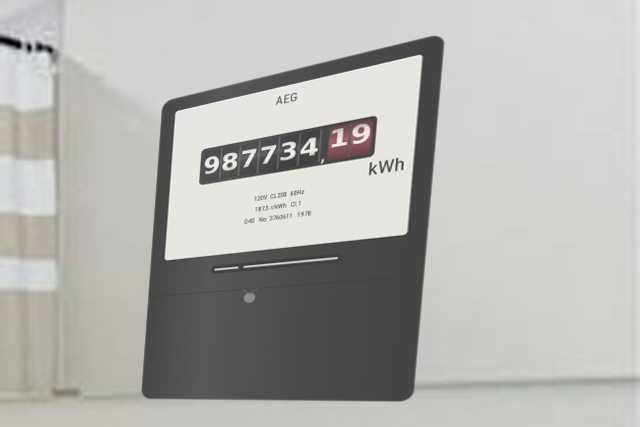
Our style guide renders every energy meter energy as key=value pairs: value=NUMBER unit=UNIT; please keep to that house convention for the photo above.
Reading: value=987734.19 unit=kWh
